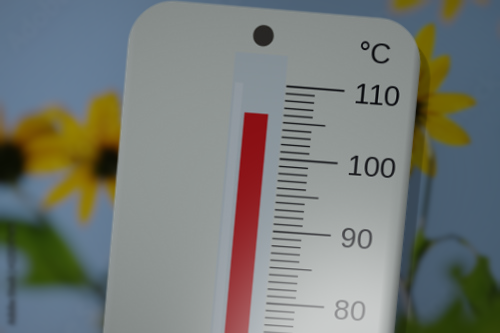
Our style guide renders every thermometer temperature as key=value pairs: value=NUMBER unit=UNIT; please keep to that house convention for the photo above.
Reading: value=106 unit=°C
